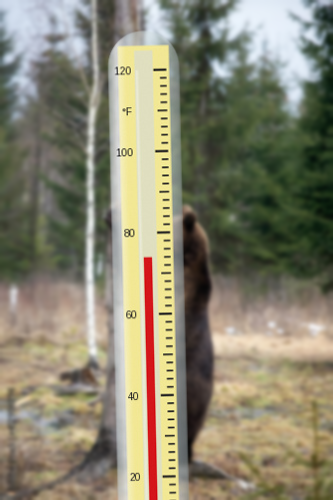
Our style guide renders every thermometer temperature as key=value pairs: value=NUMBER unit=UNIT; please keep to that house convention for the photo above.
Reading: value=74 unit=°F
